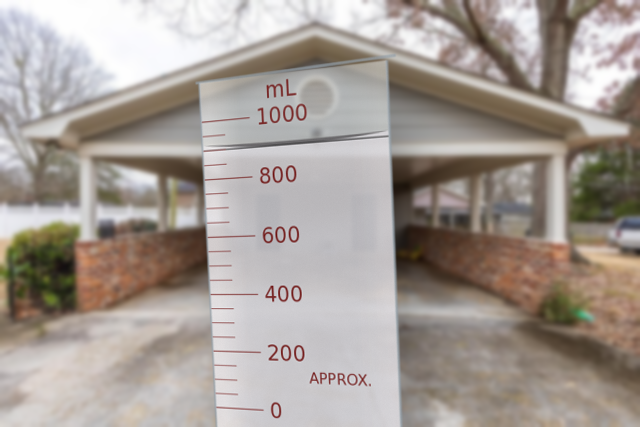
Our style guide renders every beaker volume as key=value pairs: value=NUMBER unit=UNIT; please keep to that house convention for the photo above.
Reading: value=900 unit=mL
